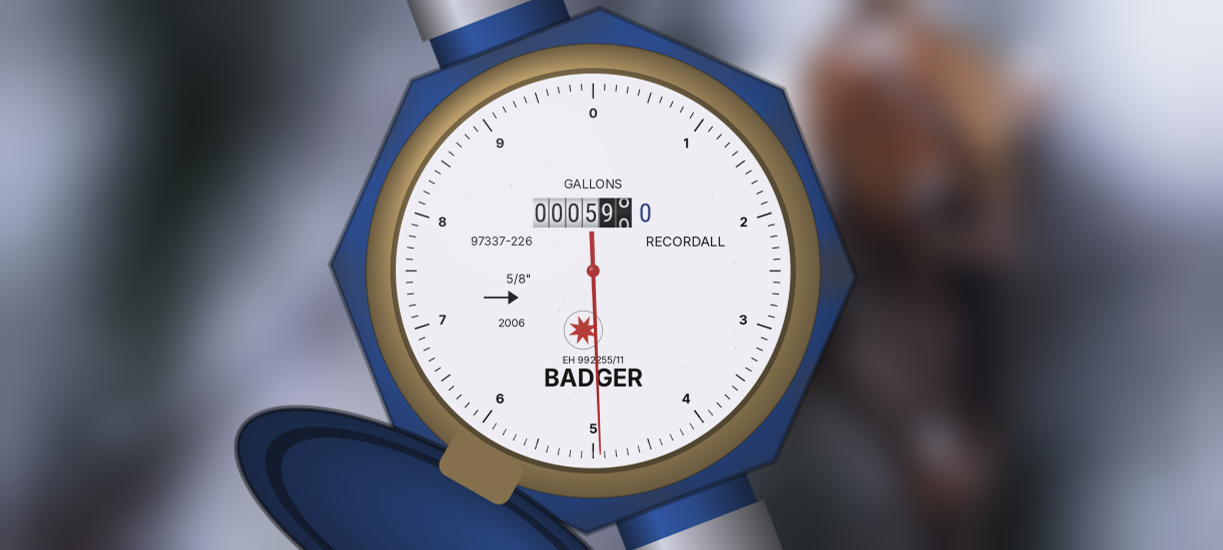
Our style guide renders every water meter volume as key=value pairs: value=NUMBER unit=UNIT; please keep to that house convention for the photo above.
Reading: value=5984.9 unit=gal
